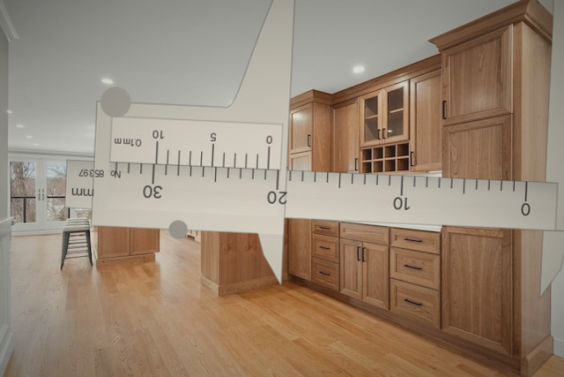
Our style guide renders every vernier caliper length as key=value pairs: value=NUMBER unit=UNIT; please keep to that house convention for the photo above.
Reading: value=20.8 unit=mm
